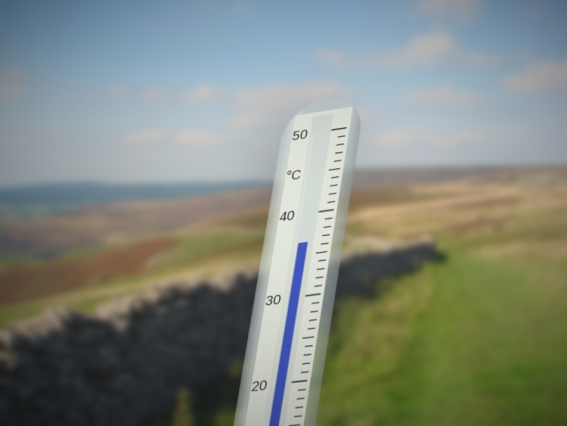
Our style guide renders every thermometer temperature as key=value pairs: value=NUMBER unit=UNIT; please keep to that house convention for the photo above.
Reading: value=36.5 unit=°C
